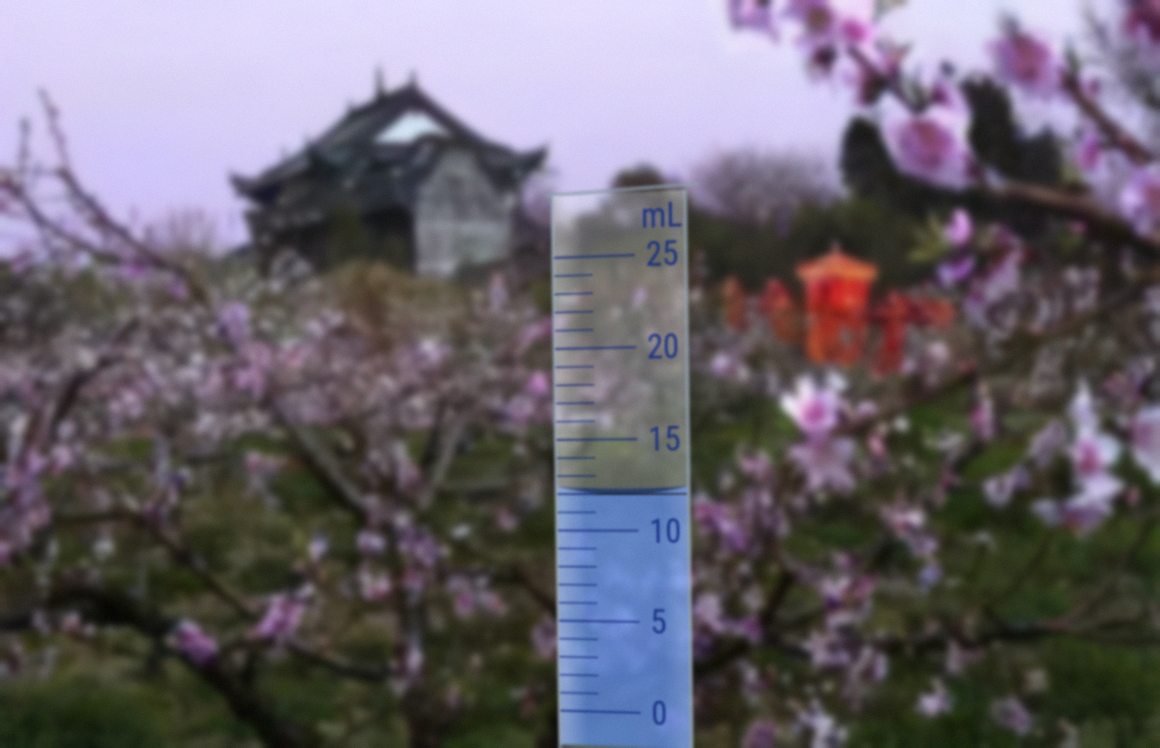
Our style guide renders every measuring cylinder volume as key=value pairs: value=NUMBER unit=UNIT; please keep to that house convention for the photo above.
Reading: value=12 unit=mL
